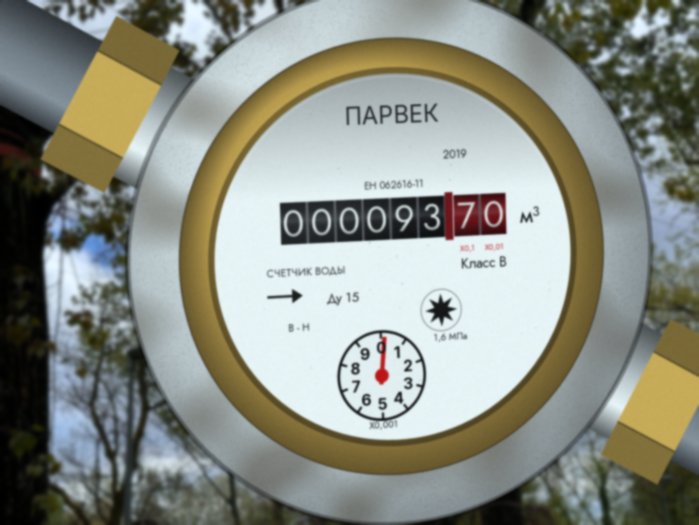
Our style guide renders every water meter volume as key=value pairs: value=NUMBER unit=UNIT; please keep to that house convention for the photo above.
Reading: value=93.700 unit=m³
